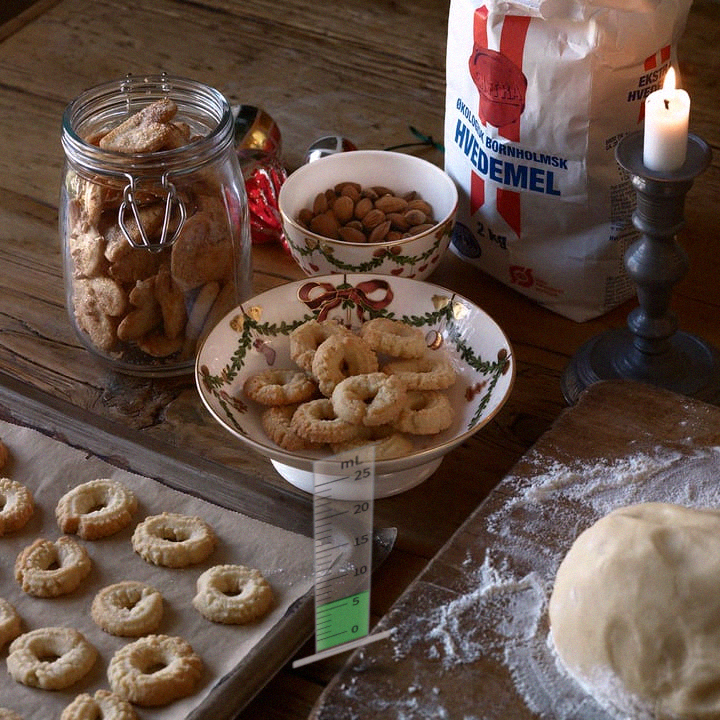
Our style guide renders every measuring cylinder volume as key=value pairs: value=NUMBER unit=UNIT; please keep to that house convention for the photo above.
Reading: value=6 unit=mL
